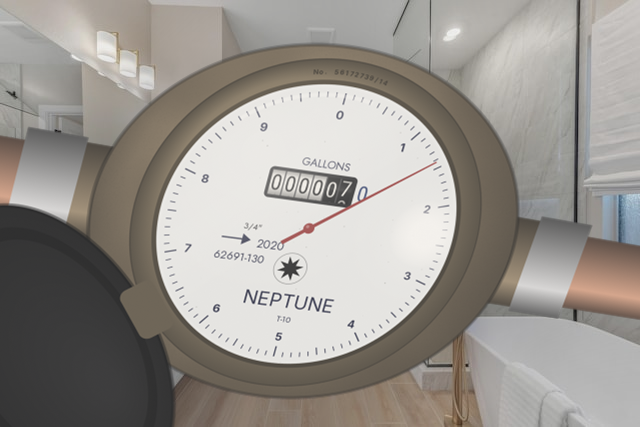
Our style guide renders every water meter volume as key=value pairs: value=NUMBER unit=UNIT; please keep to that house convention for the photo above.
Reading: value=71.4 unit=gal
